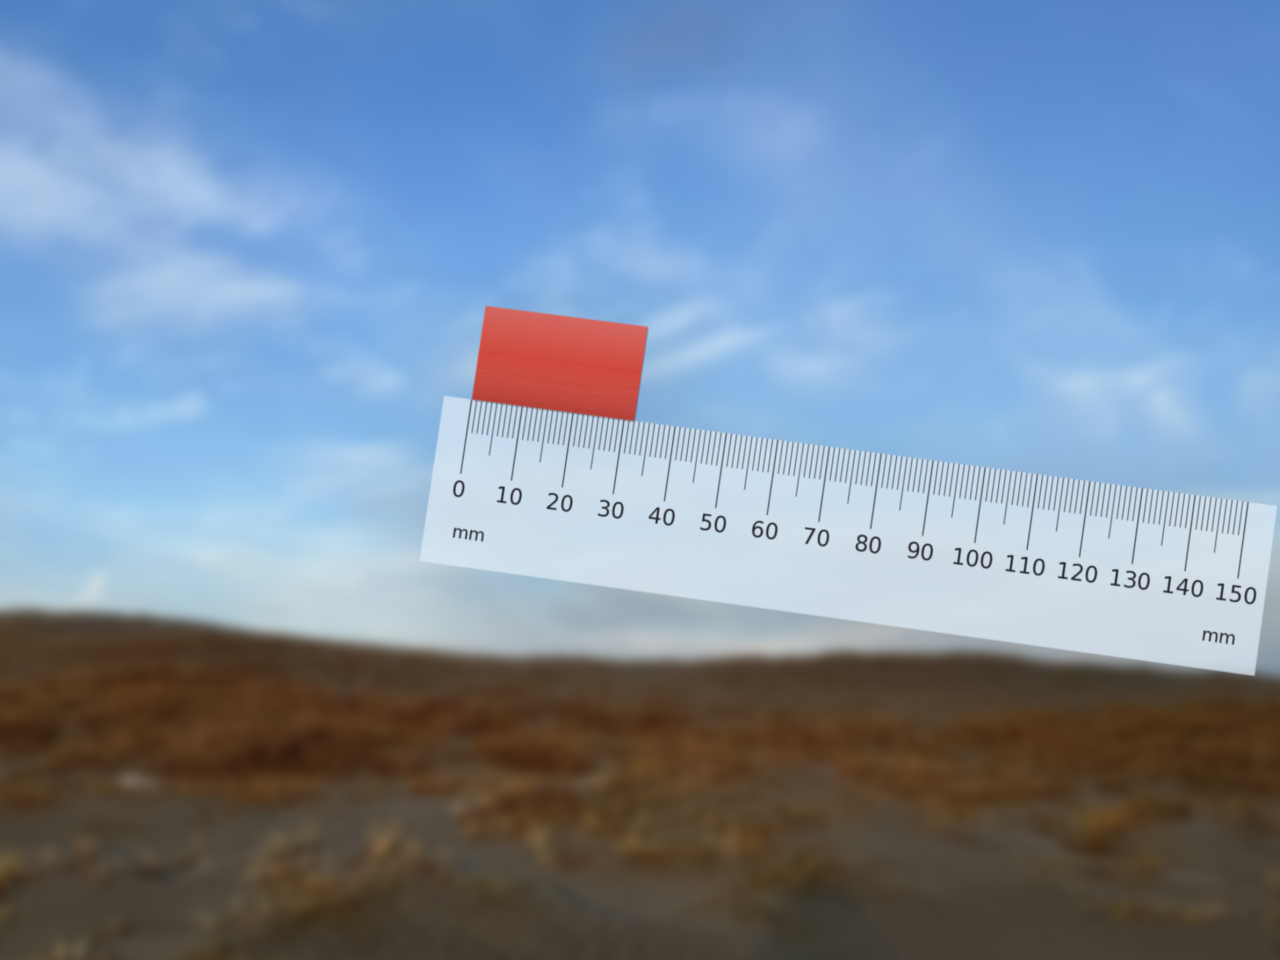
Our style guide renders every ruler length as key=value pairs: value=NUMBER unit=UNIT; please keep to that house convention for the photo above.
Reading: value=32 unit=mm
